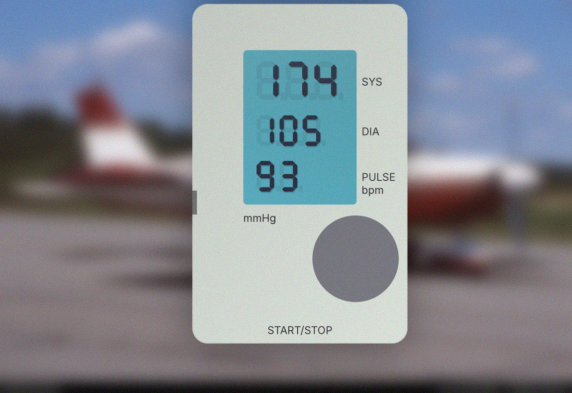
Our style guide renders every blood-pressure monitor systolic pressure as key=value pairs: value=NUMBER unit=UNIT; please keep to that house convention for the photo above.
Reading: value=174 unit=mmHg
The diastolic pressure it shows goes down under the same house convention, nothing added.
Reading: value=105 unit=mmHg
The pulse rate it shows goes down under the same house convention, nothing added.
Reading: value=93 unit=bpm
